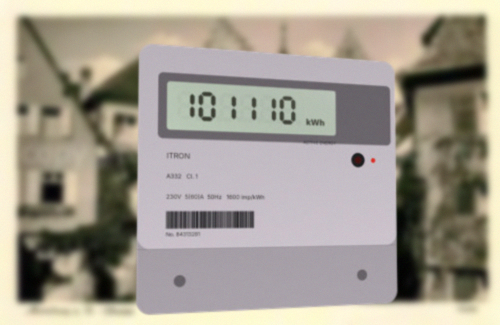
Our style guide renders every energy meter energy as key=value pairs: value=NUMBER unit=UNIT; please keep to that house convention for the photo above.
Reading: value=101110 unit=kWh
